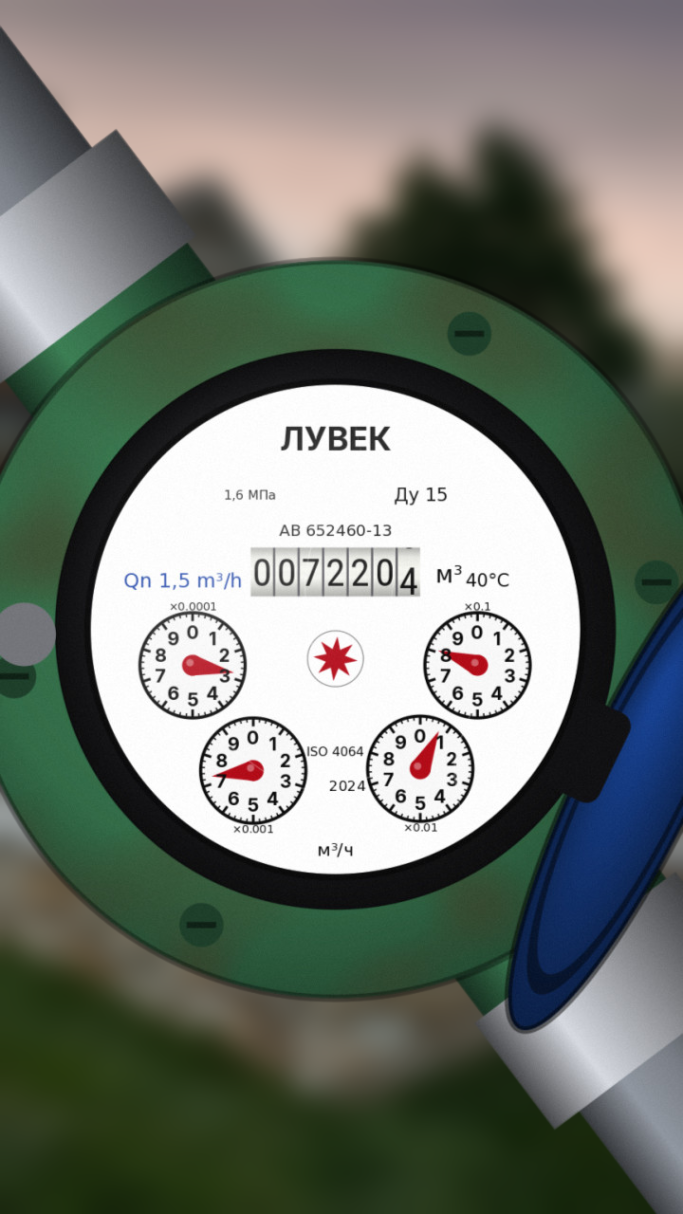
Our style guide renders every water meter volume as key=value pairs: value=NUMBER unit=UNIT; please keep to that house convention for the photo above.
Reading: value=72203.8072 unit=m³
